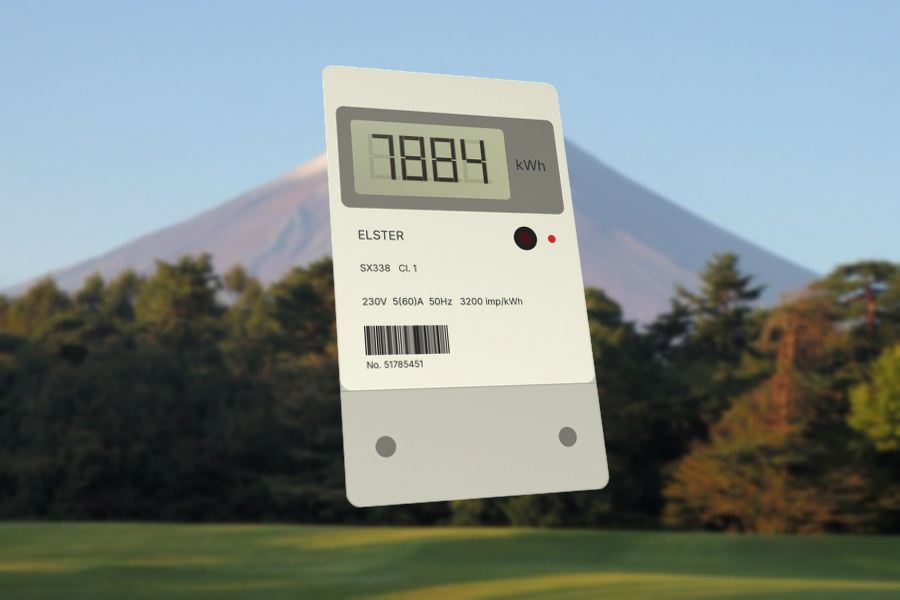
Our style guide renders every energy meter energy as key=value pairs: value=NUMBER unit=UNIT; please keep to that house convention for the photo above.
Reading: value=7884 unit=kWh
